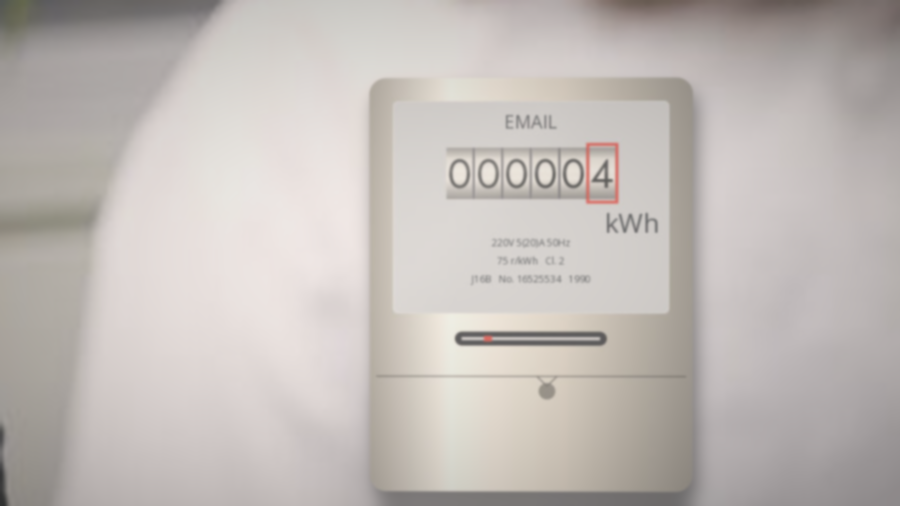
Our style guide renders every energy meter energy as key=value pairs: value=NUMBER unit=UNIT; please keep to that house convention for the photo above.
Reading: value=0.4 unit=kWh
